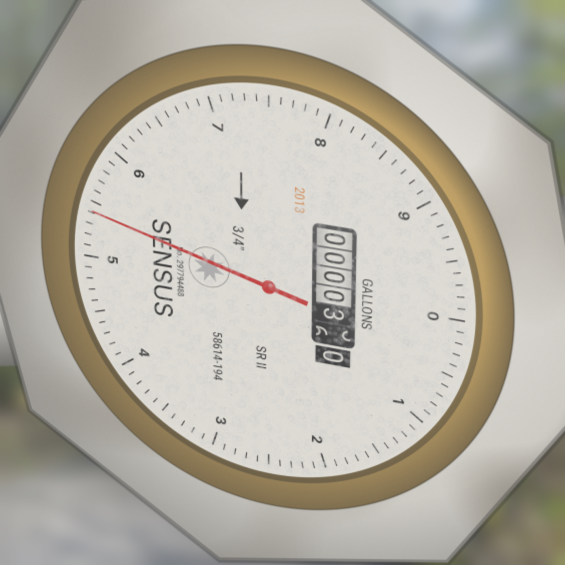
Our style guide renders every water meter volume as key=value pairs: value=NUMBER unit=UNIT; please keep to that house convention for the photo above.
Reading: value=355.4 unit=gal
